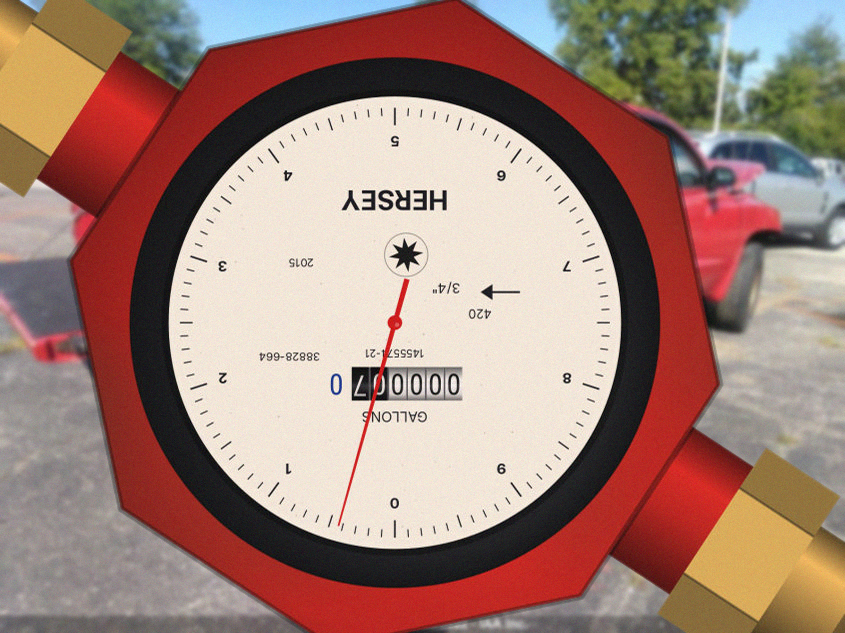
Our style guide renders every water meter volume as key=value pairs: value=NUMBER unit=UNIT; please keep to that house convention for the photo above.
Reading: value=70.4 unit=gal
